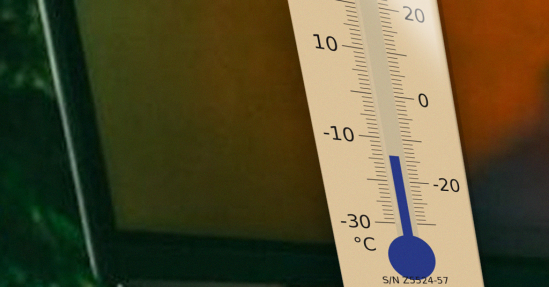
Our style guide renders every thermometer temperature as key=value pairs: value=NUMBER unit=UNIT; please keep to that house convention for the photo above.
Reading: value=-14 unit=°C
